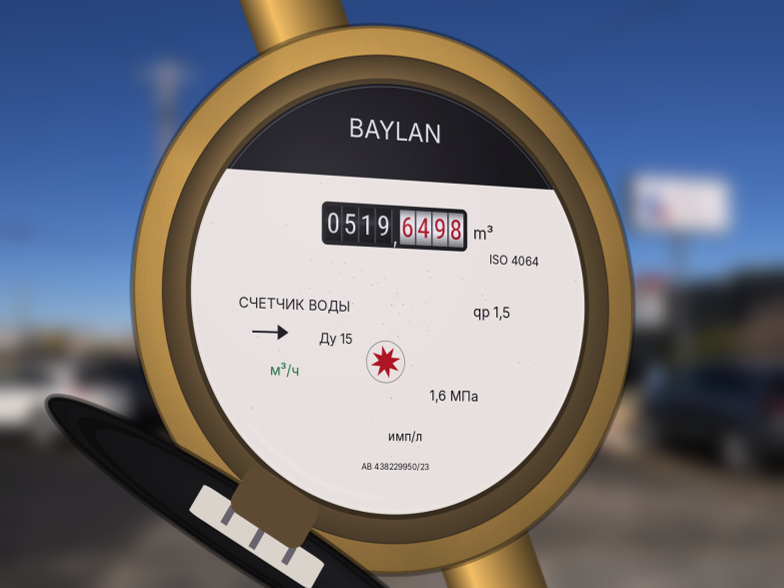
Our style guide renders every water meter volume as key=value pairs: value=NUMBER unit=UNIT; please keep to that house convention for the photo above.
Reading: value=519.6498 unit=m³
